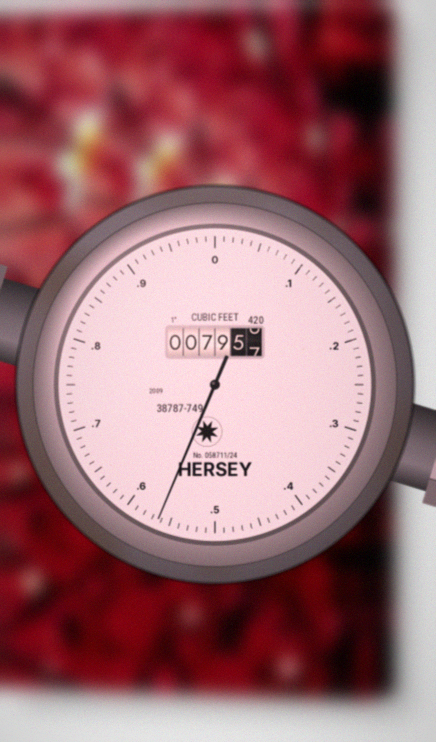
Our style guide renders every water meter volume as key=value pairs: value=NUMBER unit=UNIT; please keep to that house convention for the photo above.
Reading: value=7956.56 unit=ft³
